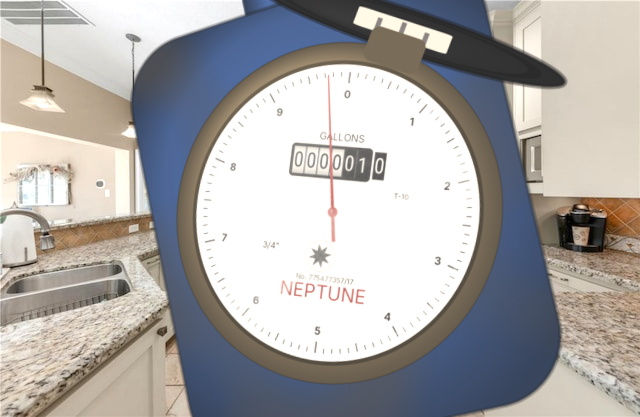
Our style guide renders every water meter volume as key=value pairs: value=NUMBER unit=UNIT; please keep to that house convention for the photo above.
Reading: value=9.7 unit=gal
